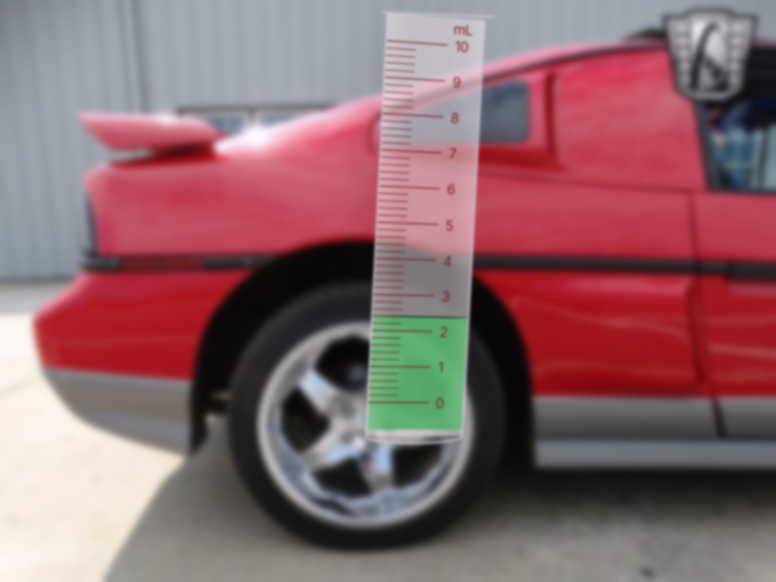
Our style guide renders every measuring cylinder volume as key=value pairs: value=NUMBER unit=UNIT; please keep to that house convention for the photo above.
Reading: value=2.4 unit=mL
